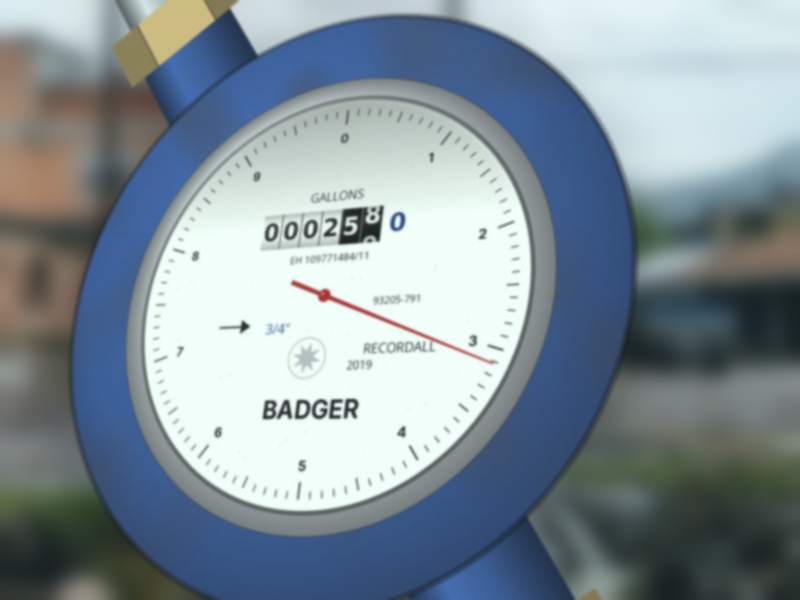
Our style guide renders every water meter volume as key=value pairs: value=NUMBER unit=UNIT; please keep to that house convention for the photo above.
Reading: value=2583.1 unit=gal
